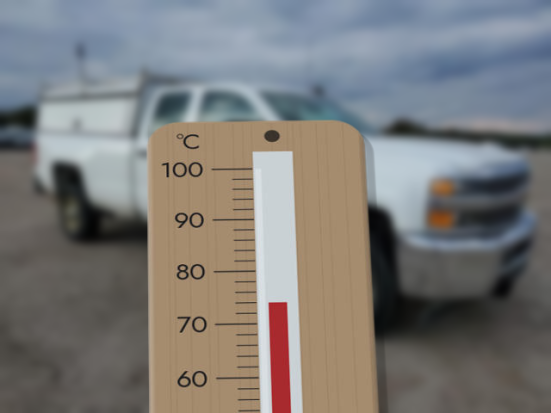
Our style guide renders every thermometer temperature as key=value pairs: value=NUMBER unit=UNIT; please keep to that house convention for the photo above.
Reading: value=74 unit=°C
